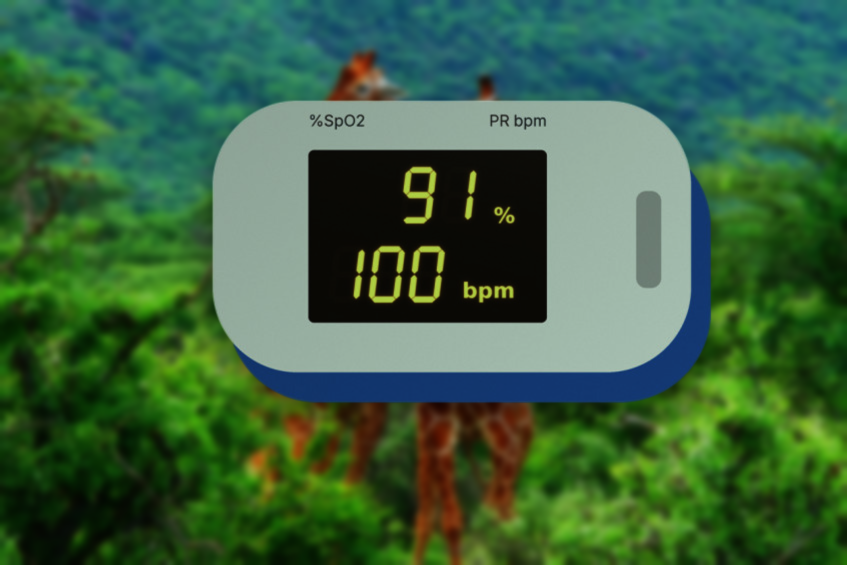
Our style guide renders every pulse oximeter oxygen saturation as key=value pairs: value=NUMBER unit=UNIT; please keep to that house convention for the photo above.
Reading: value=91 unit=%
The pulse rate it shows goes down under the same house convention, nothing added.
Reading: value=100 unit=bpm
